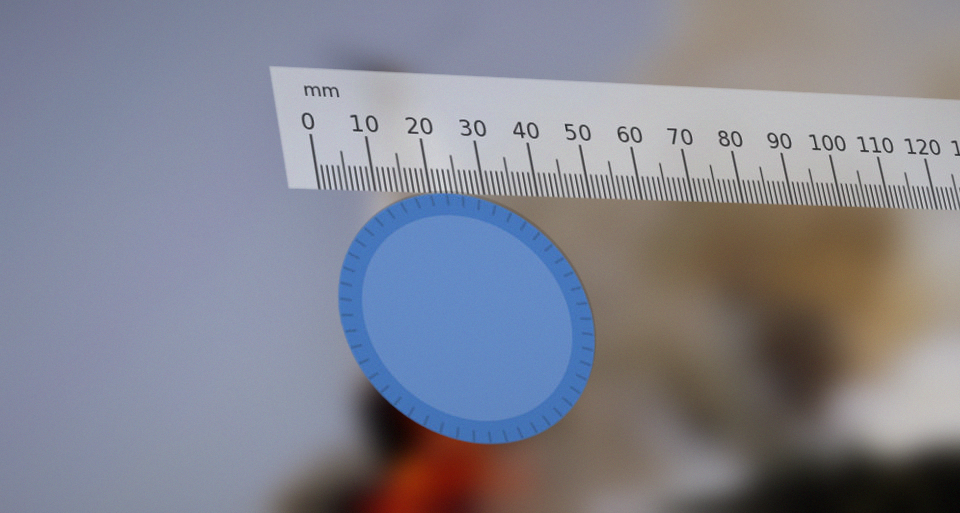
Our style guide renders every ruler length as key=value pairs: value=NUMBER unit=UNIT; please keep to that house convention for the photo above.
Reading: value=46 unit=mm
